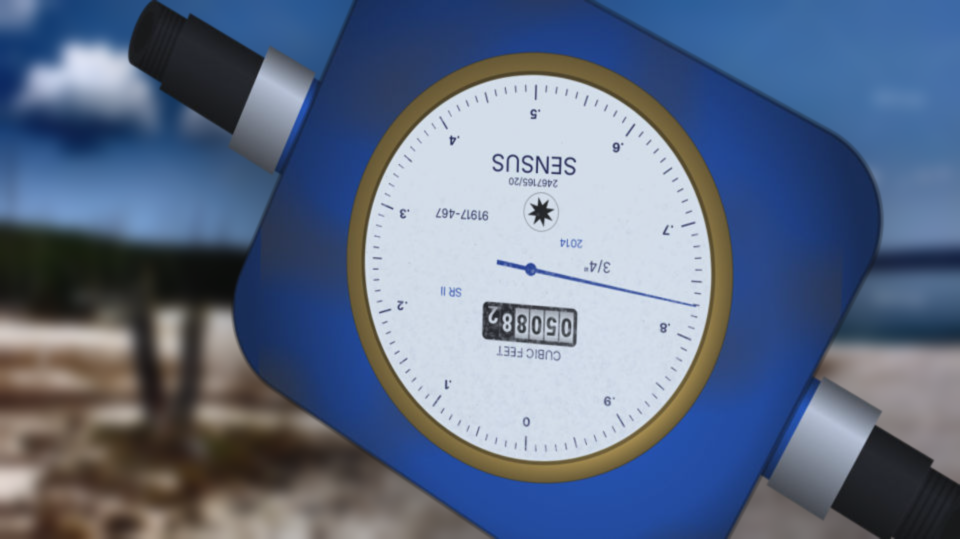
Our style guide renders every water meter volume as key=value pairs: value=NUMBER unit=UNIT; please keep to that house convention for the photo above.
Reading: value=50881.77 unit=ft³
